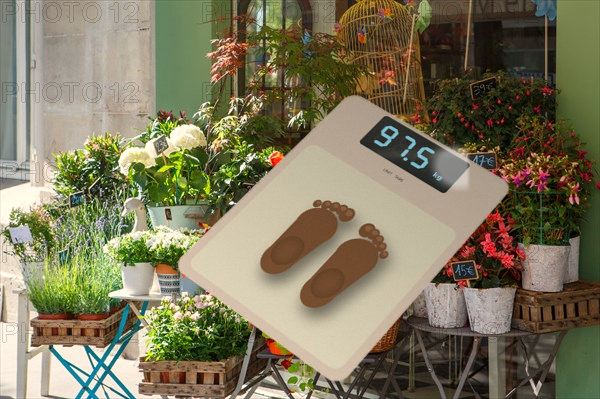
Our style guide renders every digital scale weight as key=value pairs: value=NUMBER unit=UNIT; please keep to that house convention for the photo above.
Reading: value=97.5 unit=kg
